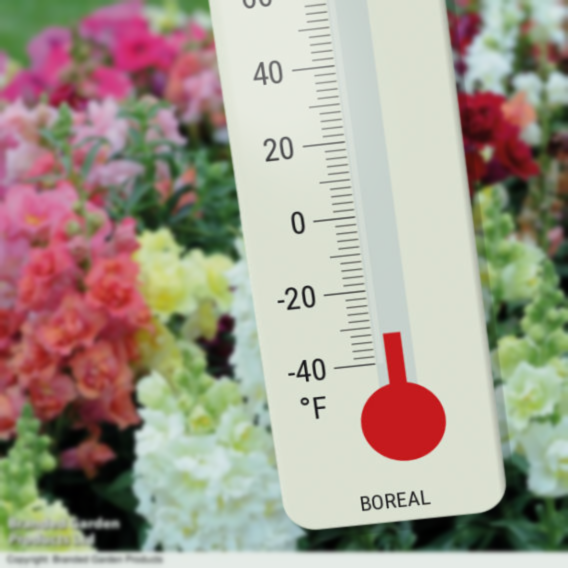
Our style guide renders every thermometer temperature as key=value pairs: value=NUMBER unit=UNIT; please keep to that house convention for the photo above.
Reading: value=-32 unit=°F
